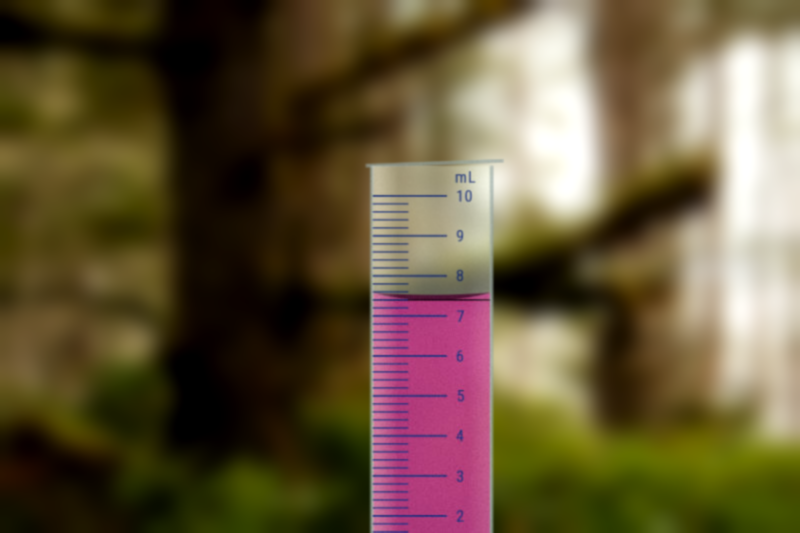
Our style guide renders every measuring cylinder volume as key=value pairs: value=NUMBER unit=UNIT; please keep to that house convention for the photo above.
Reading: value=7.4 unit=mL
